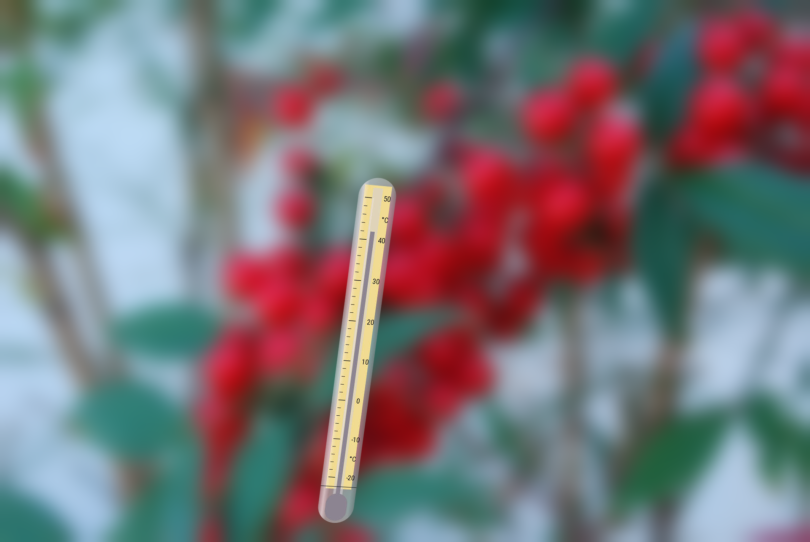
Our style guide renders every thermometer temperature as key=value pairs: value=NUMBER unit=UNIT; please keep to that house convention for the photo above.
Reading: value=42 unit=°C
